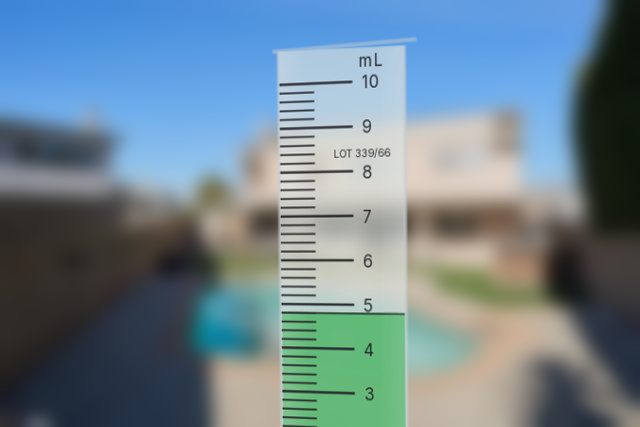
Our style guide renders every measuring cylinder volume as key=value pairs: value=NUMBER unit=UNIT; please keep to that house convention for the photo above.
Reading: value=4.8 unit=mL
